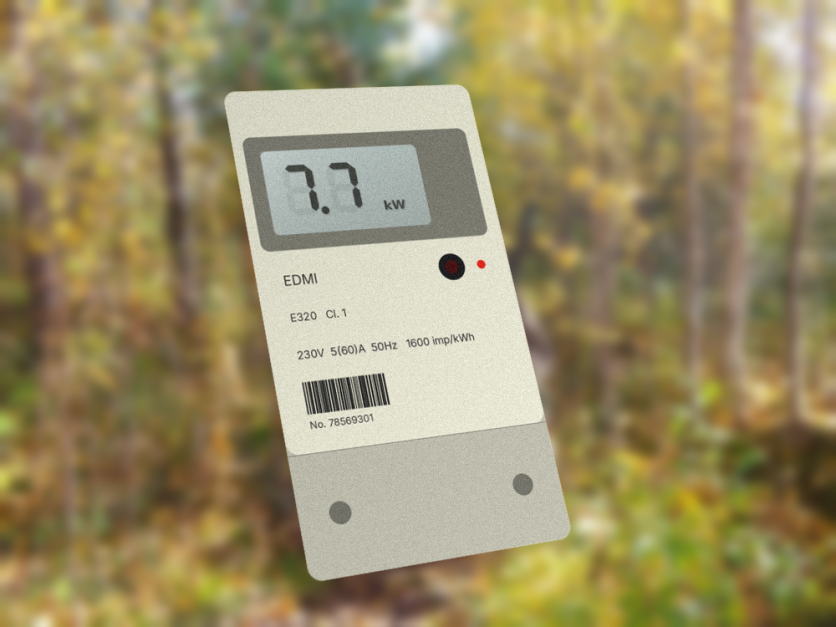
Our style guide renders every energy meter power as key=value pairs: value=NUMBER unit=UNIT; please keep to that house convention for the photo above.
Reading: value=7.7 unit=kW
